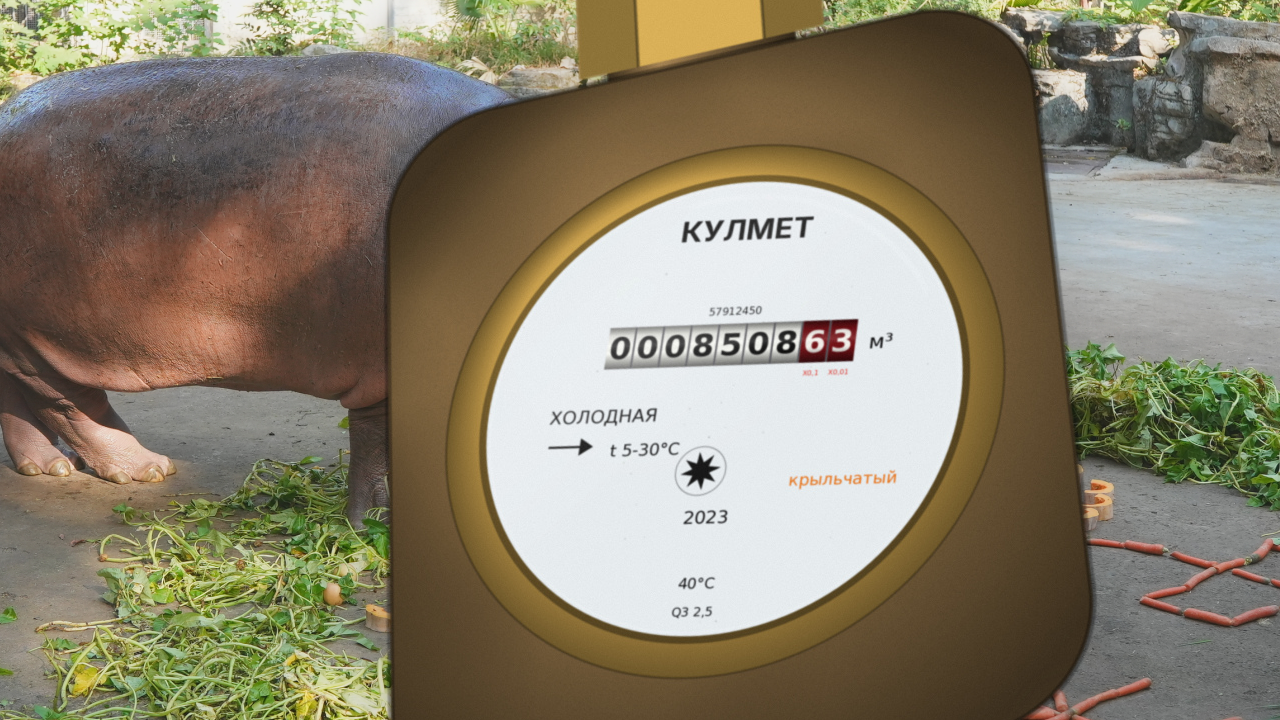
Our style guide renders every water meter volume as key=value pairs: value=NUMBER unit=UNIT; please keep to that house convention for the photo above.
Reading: value=8508.63 unit=m³
